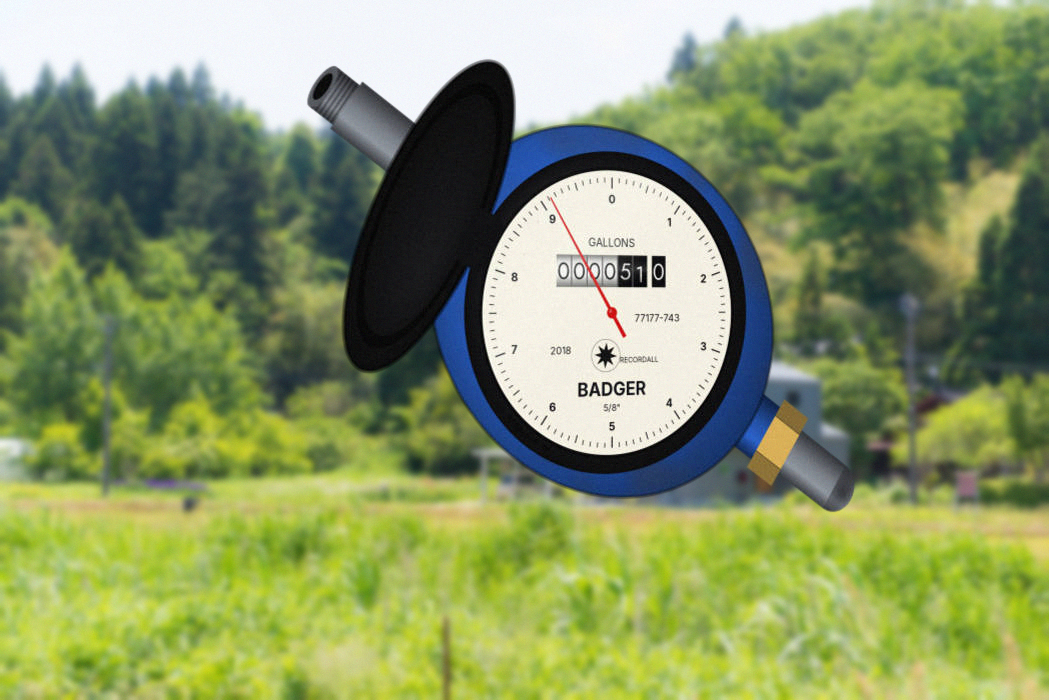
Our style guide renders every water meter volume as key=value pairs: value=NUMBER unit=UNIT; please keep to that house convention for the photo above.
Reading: value=509.1 unit=gal
